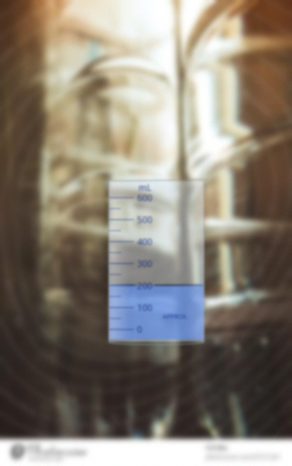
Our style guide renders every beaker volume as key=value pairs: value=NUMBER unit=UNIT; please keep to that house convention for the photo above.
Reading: value=200 unit=mL
